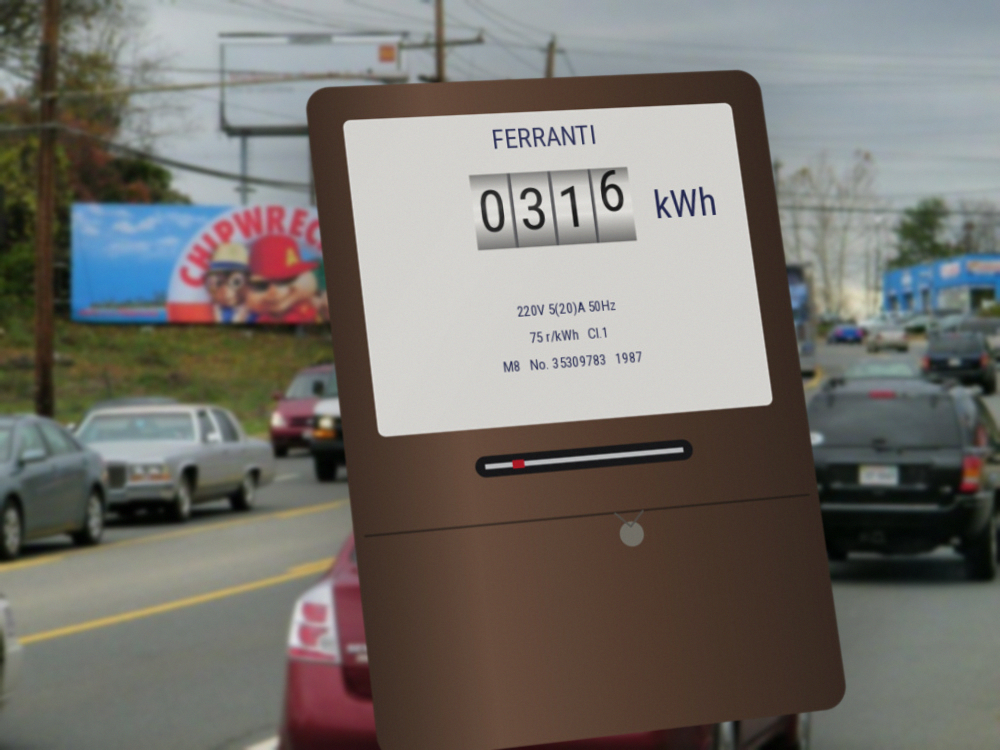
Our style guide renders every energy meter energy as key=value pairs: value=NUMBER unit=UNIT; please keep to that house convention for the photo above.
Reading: value=316 unit=kWh
